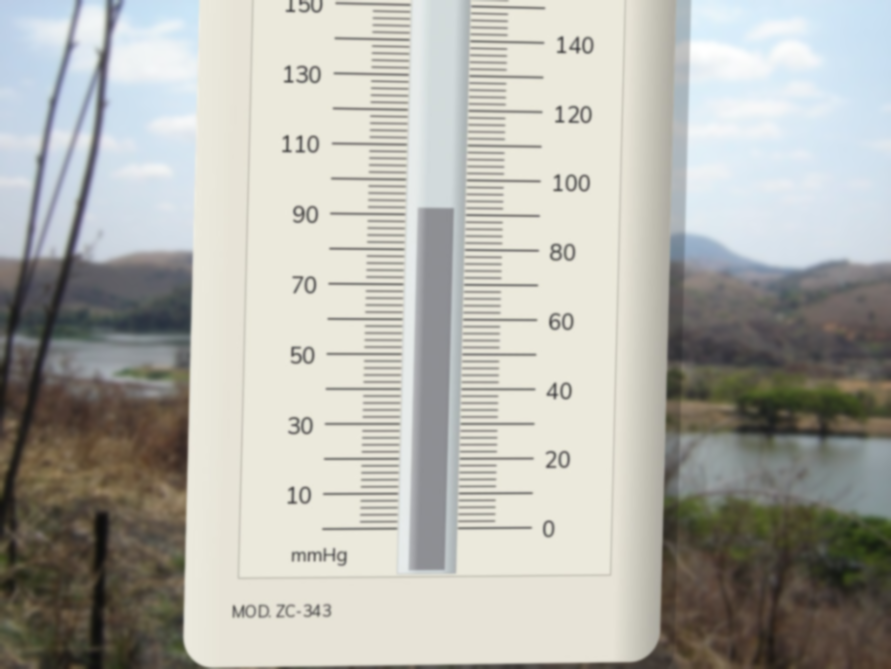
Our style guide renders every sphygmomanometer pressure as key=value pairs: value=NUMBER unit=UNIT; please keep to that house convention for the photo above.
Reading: value=92 unit=mmHg
